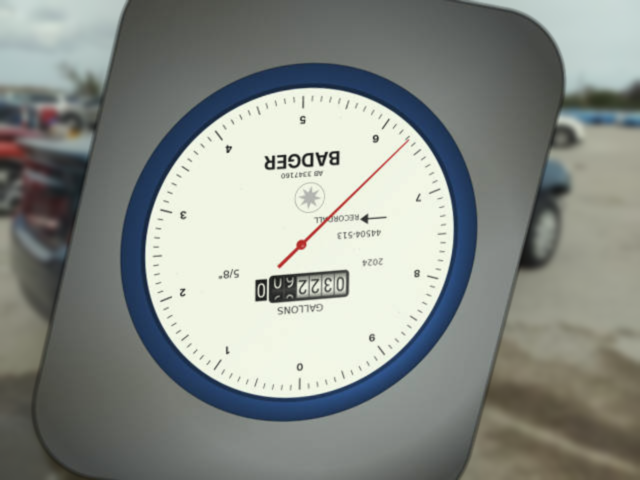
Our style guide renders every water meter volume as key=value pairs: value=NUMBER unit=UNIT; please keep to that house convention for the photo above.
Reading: value=322596.3 unit=gal
